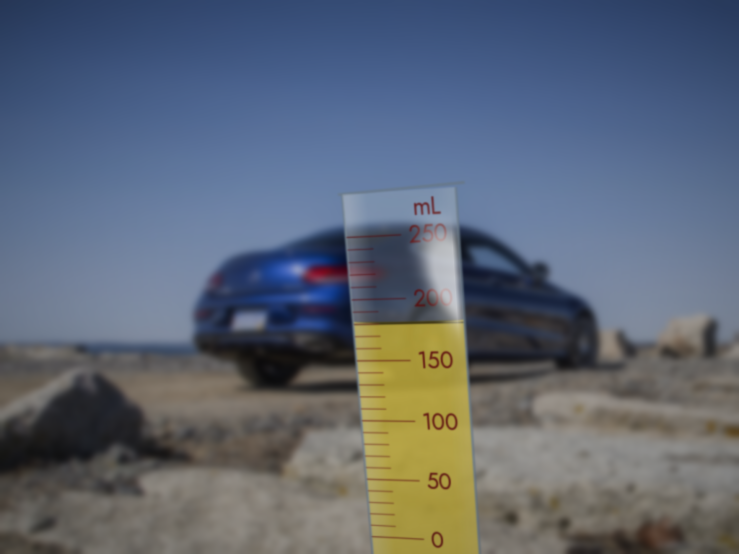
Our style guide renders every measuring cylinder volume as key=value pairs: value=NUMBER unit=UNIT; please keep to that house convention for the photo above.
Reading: value=180 unit=mL
